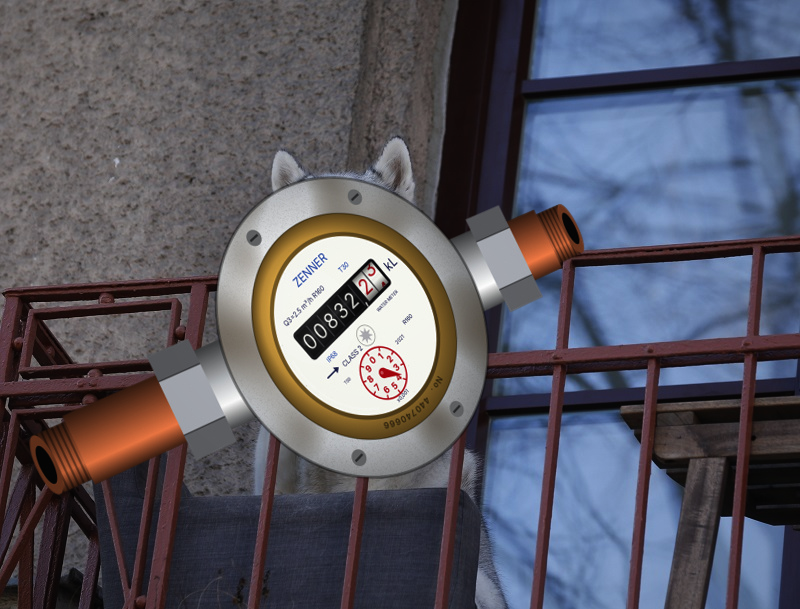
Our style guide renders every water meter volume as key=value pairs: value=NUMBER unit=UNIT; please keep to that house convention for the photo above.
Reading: value=832.233 unit=kL
